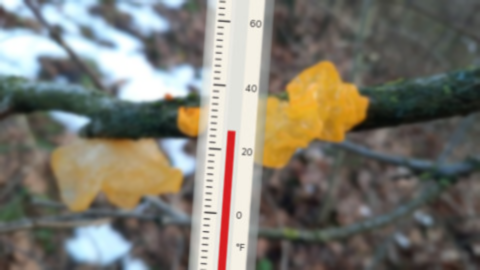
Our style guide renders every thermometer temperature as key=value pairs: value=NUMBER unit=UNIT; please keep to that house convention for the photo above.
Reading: value=26 unit=°F
